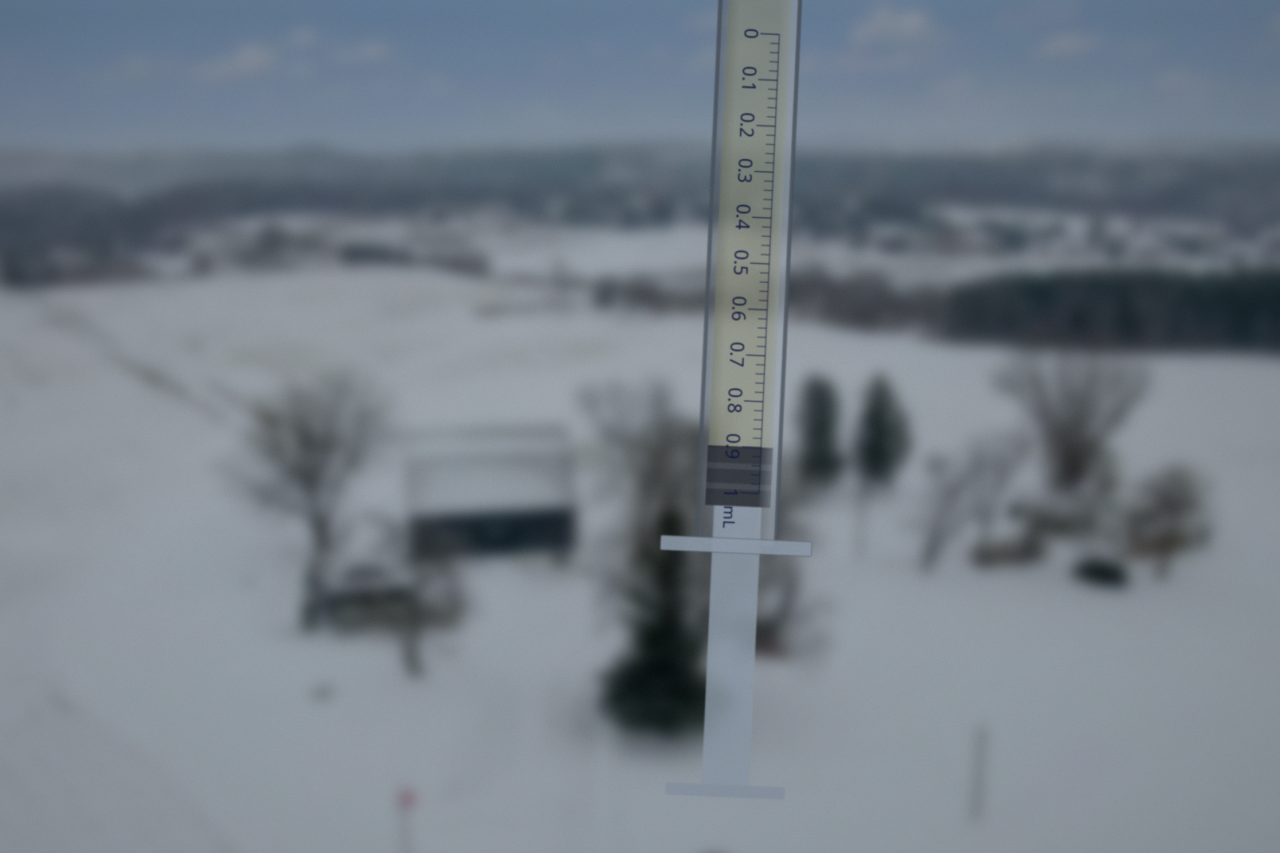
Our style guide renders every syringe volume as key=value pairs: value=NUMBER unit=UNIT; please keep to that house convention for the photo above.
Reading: value=0.9 unit=mL
